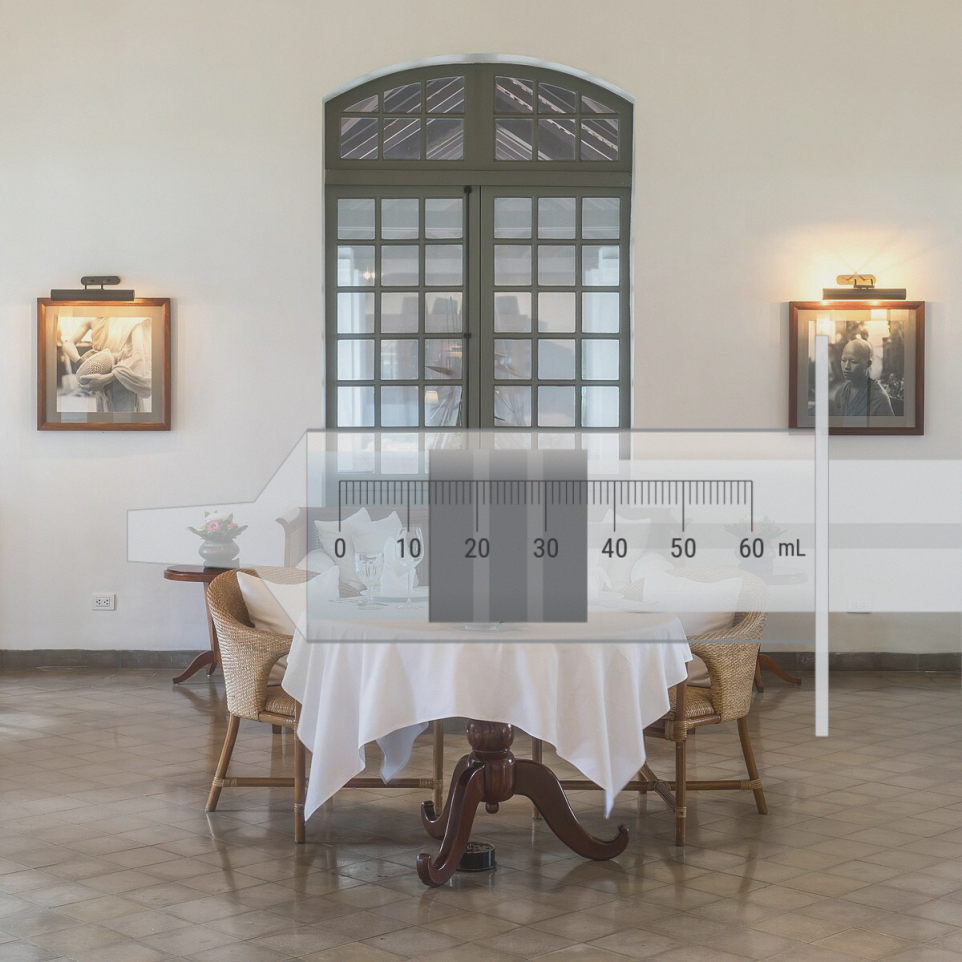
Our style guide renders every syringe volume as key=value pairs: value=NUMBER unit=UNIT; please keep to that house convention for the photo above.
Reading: value=13 unit=mL
